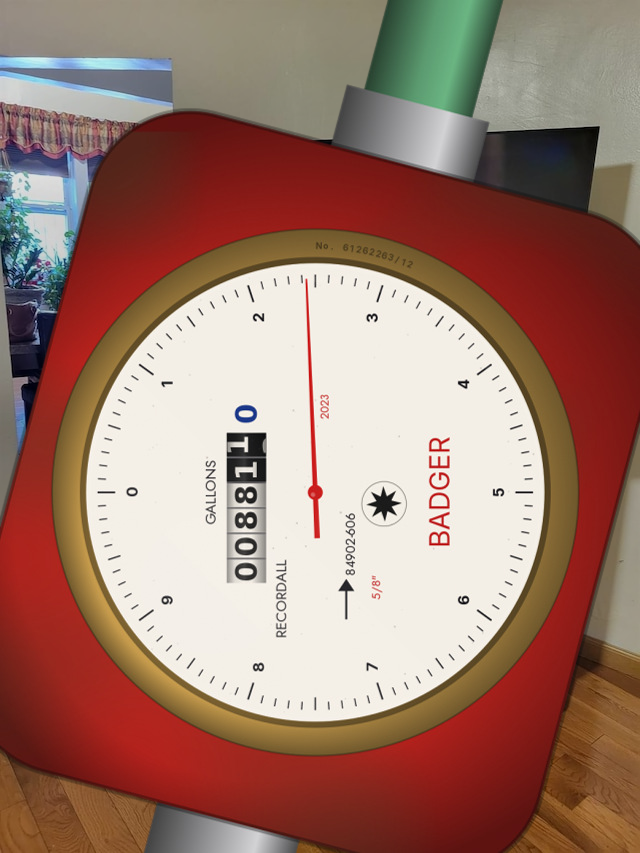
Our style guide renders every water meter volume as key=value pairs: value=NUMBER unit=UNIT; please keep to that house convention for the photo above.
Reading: value=88112.4 unit=gal
